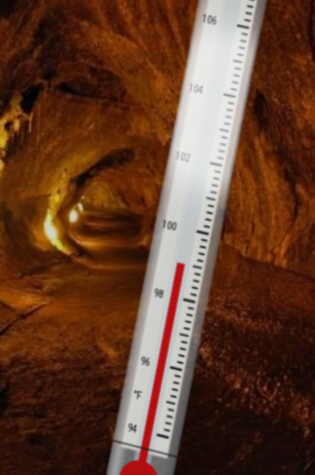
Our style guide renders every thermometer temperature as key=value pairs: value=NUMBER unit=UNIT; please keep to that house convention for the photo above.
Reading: value=99 unit=°F
